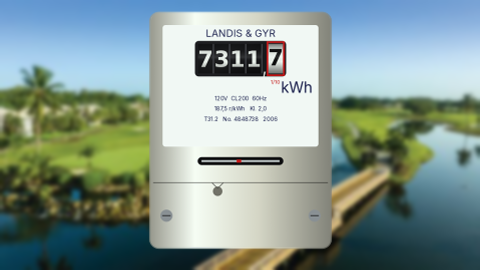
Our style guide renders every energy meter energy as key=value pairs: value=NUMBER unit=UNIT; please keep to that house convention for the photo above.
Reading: value=7311.7 unit=kWh
